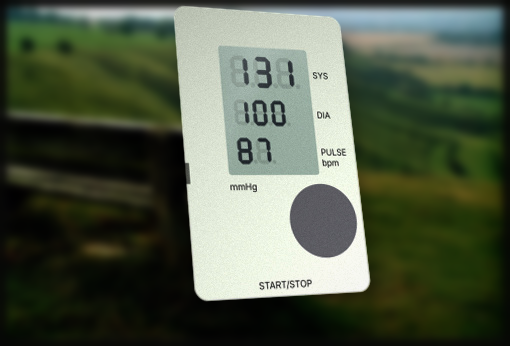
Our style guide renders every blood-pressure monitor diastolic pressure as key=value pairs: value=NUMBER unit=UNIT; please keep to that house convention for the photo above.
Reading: value=100 unit=mmHg
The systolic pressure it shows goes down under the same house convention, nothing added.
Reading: value=131 unit=mmHg
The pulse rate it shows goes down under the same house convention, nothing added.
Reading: value=87 unit=bpm
